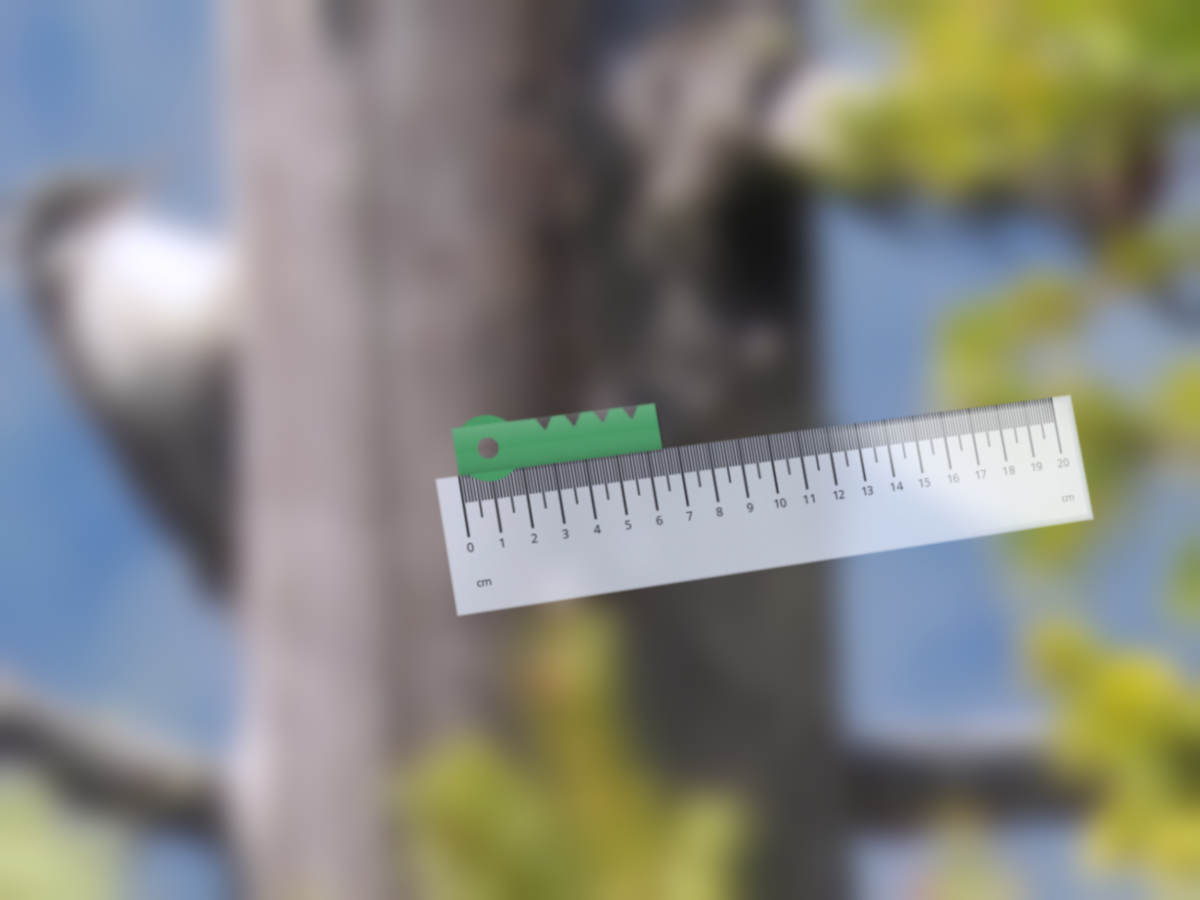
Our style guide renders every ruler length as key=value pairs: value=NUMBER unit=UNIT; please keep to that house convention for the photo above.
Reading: value=6.5 unit=cm
